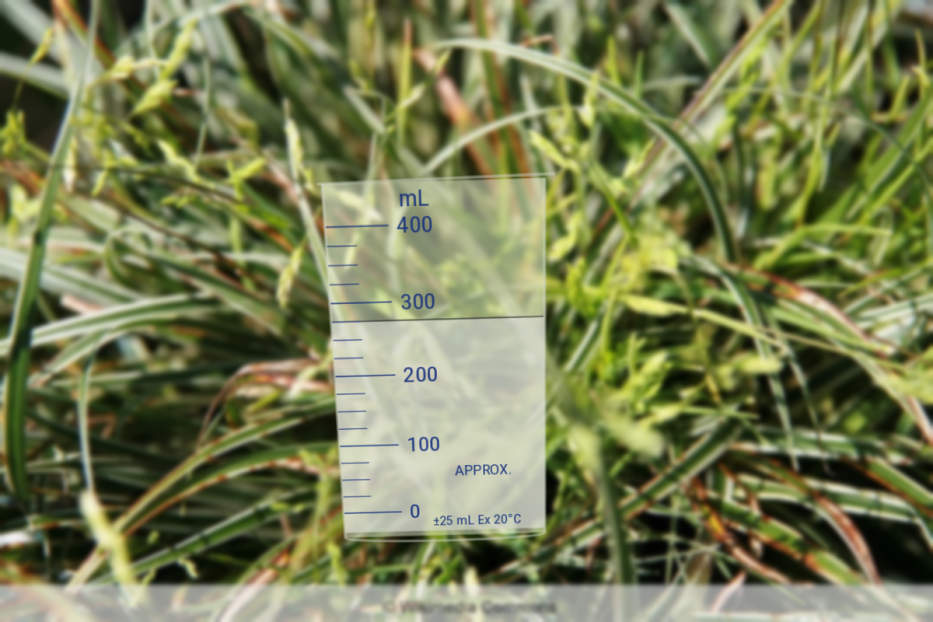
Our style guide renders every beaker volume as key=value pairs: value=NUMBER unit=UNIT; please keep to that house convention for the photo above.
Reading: value=275 unit=mL
